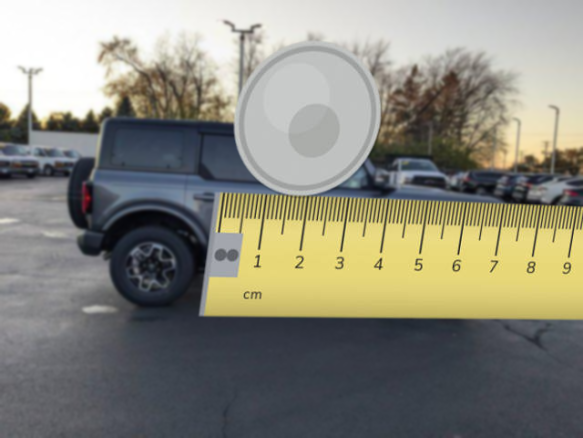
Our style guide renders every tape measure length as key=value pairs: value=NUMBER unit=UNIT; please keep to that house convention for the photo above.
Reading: value=3.5 unit=cm
